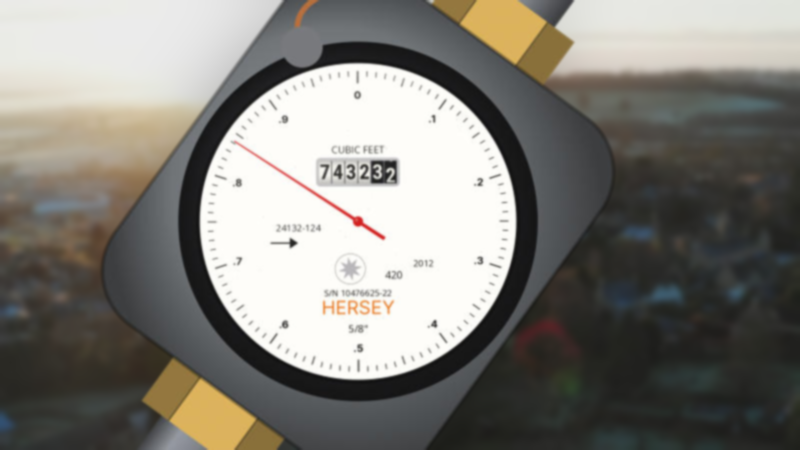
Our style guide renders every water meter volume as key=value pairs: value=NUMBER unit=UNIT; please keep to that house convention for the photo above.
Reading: value=743231.84 unit=ft³
